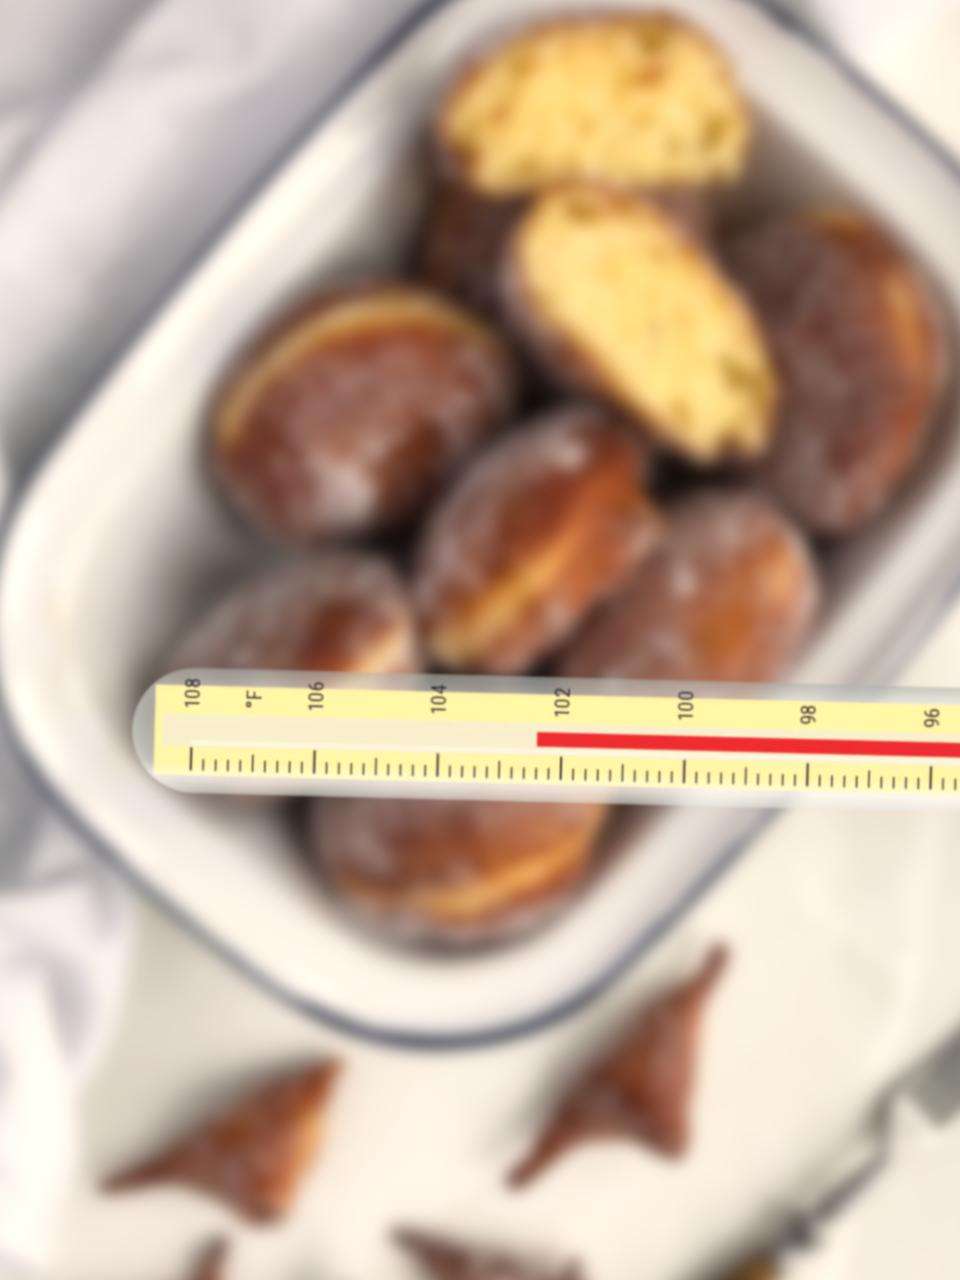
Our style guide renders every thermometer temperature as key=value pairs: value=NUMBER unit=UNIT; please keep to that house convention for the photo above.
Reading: value=102.4 unit=°F
